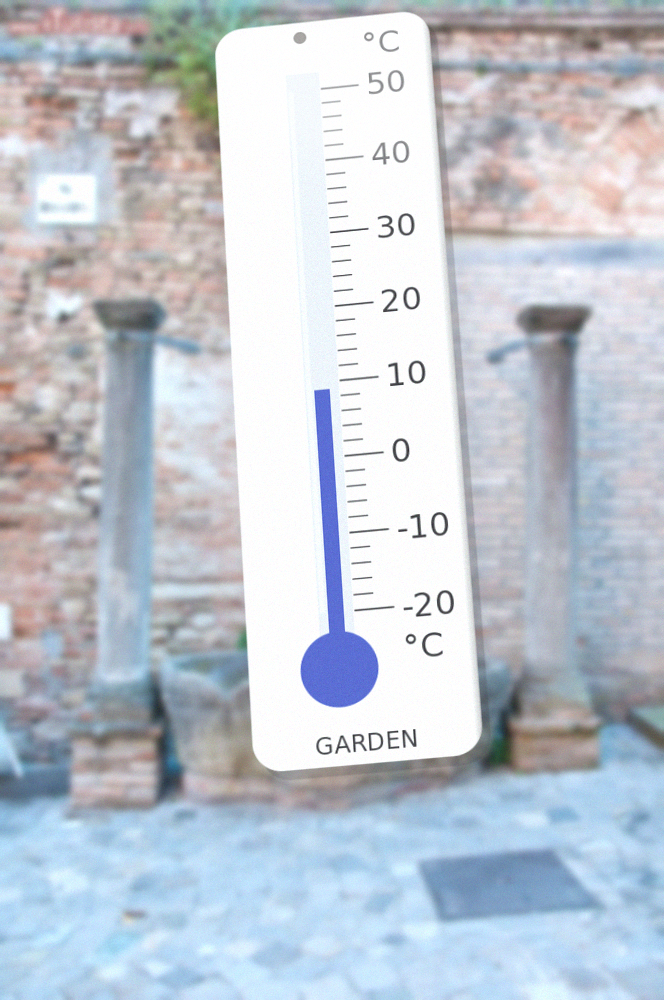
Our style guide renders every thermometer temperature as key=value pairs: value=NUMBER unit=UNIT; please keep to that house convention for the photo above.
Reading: value=9 unit=°C
